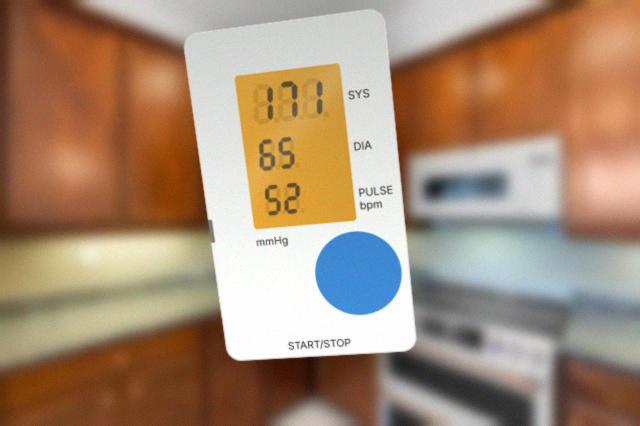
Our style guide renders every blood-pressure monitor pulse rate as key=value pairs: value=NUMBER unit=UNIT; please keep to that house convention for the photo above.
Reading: value=52 unit=bpm
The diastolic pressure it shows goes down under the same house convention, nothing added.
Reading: value=65 unit=mmHg
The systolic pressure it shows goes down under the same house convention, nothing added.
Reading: value=171 unit=mmHg
